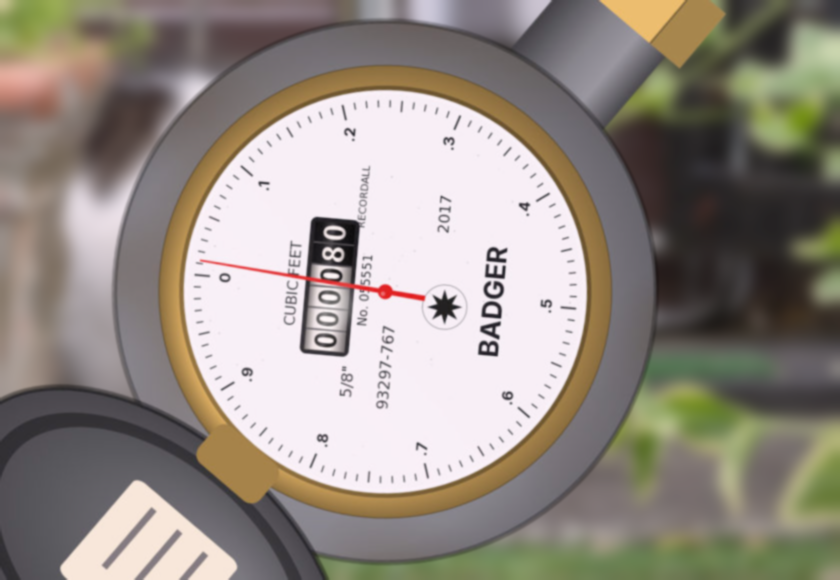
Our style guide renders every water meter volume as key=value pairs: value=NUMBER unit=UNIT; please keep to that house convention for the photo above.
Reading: value=80.01 unit=ft³
